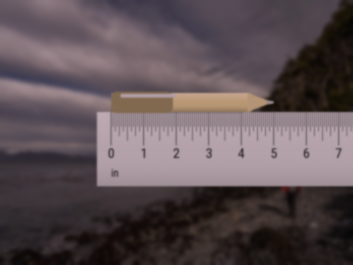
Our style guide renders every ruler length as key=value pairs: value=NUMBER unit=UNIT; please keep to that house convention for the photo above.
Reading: value=5 unit=in
